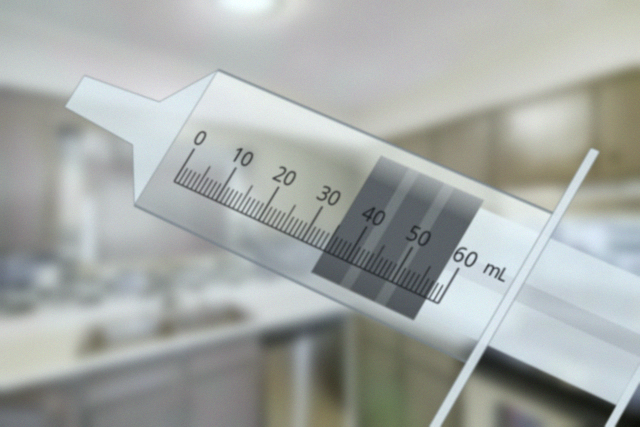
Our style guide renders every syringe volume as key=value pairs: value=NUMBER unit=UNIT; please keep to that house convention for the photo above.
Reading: value=35 unit=mL
